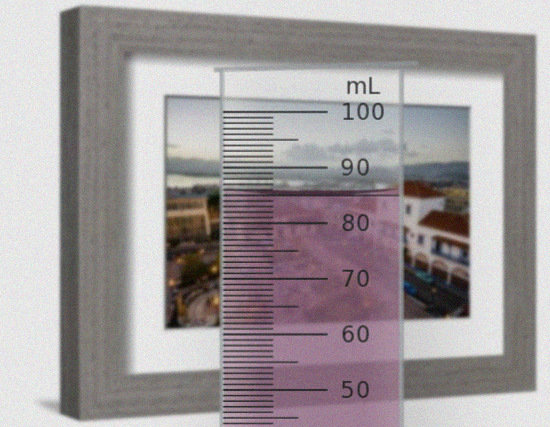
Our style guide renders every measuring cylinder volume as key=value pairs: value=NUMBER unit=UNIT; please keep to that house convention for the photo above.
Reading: value=85 unit=mL
